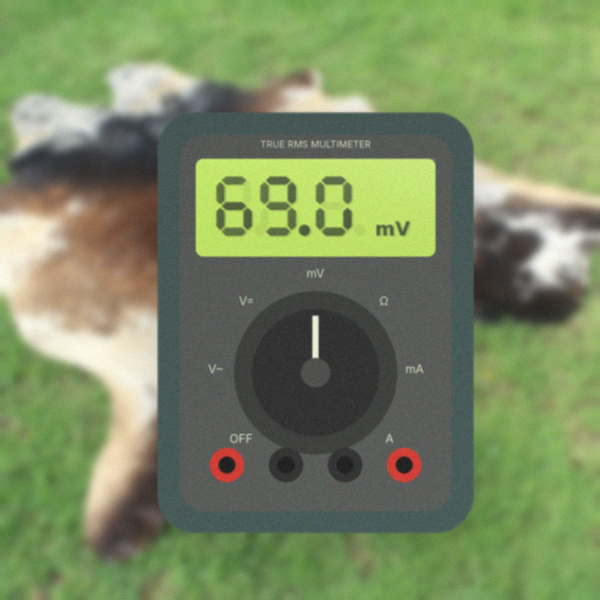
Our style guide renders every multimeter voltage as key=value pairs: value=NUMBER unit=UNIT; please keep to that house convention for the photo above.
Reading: value=69.0 unit=mV
